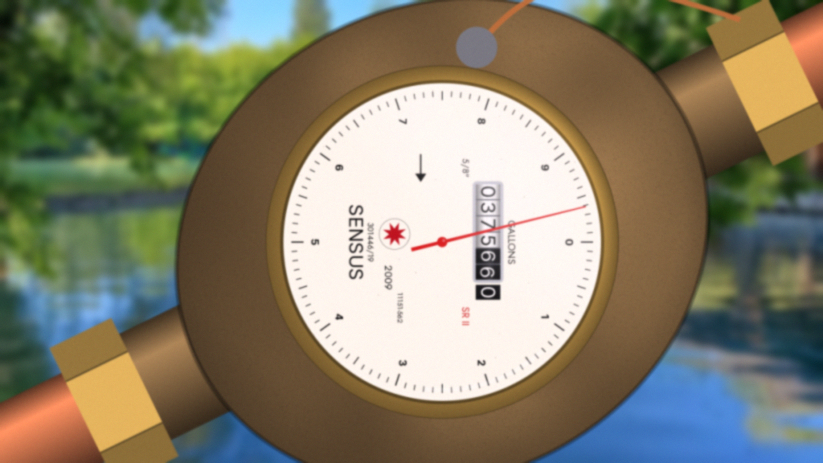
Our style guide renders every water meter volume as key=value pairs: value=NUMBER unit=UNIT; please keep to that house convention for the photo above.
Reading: value=375659.6 unit=gal
